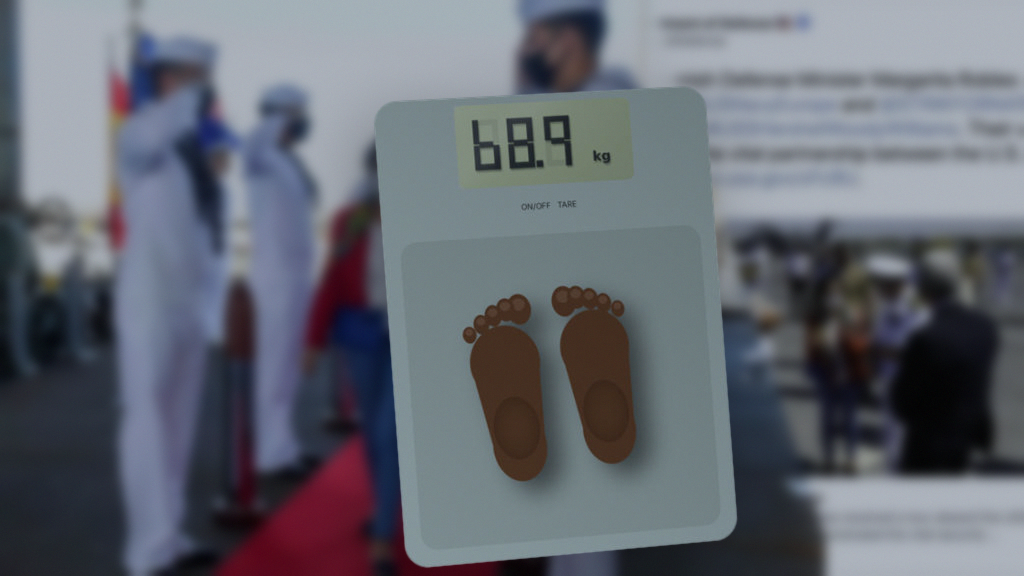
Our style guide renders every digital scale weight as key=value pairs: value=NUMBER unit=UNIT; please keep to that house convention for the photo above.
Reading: value=68.9 unit=kg
